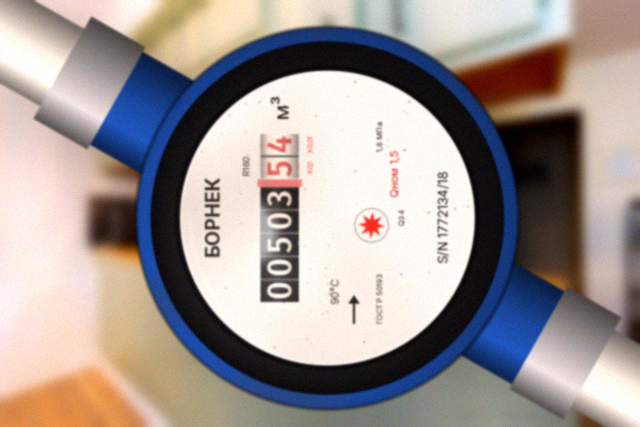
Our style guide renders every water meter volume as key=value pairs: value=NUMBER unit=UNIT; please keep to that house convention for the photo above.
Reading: value=503.54 unit=m³
